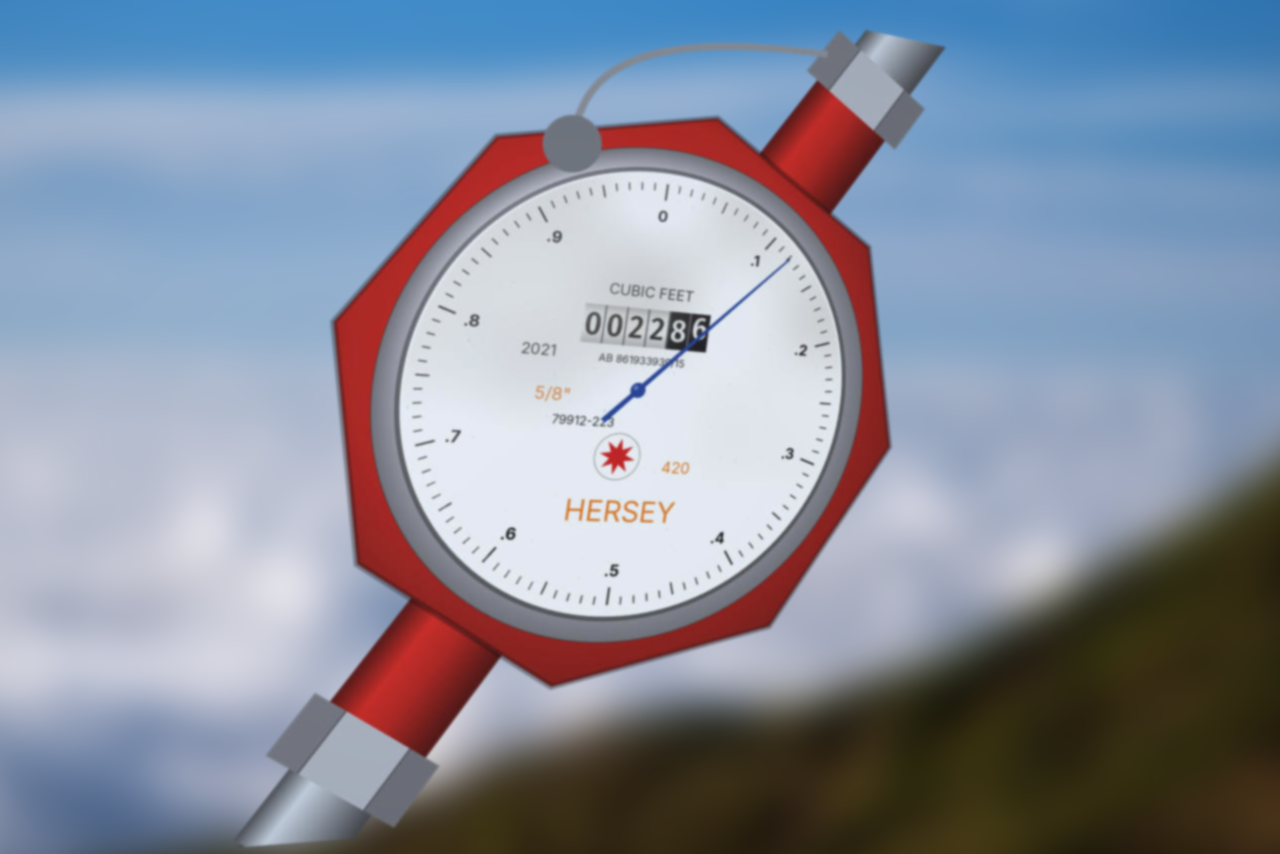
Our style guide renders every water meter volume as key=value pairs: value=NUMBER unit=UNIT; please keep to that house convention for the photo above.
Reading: value=2286.12 unit=ft³
